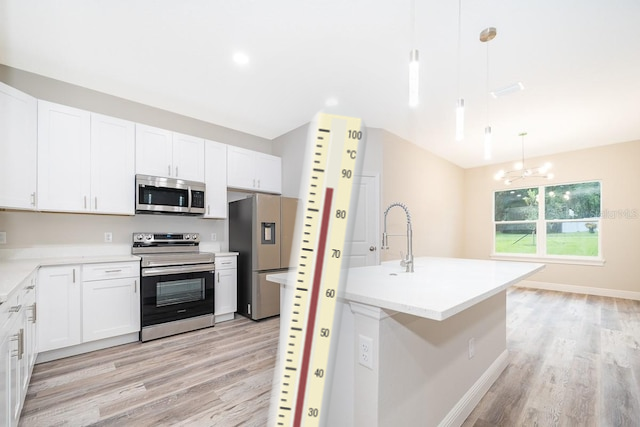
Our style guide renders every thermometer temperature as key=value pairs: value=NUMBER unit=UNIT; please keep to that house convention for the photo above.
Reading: value=86 unit=°C
